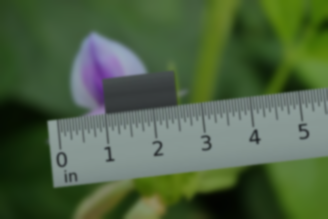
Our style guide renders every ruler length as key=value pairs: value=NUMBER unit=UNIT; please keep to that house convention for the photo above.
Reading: value=1.5 unit=in
